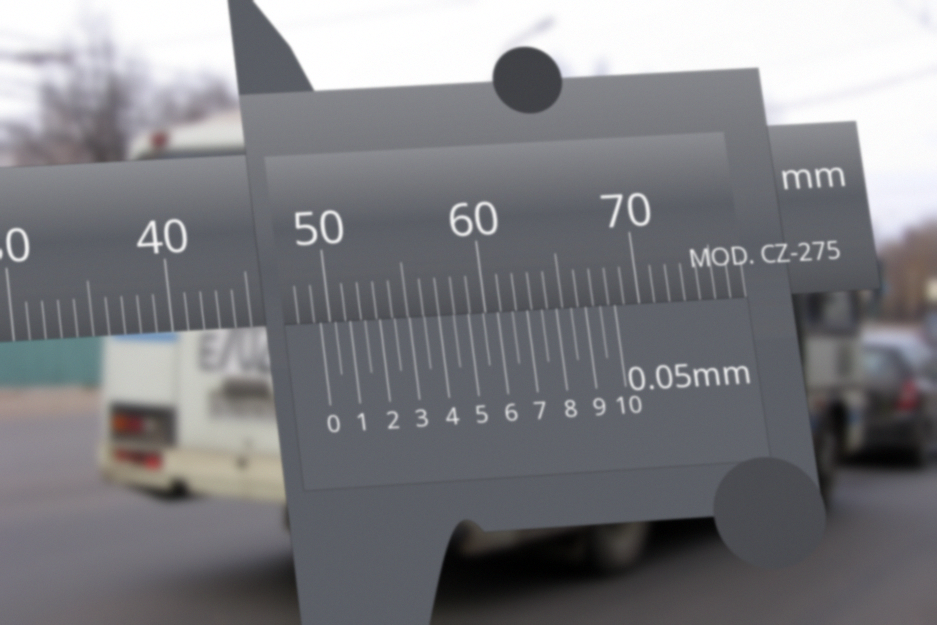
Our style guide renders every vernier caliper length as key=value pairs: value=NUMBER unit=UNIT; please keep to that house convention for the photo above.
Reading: value=49.4 unit=mm
